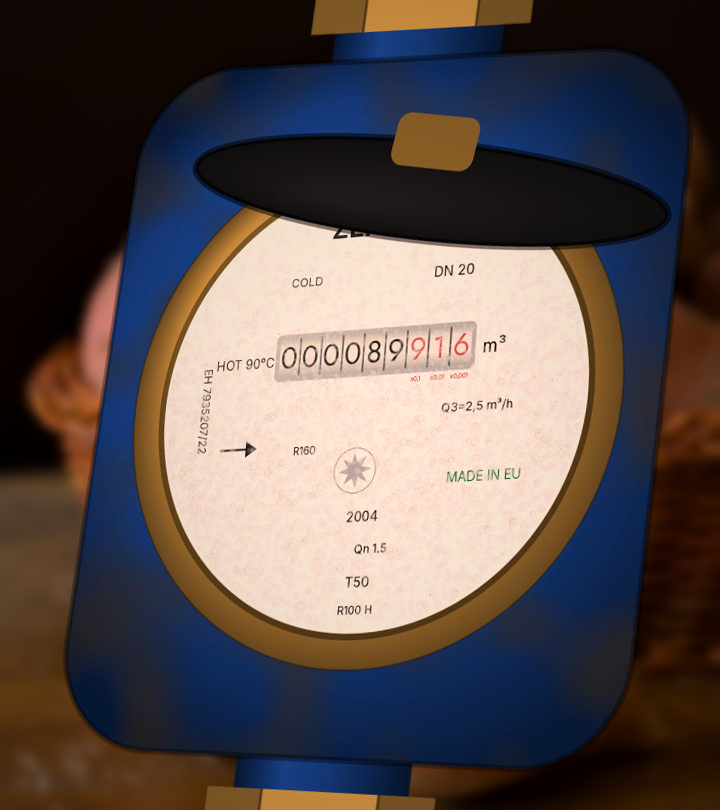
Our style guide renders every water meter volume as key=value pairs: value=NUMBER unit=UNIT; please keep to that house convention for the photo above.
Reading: value=89.916 unit=m³
